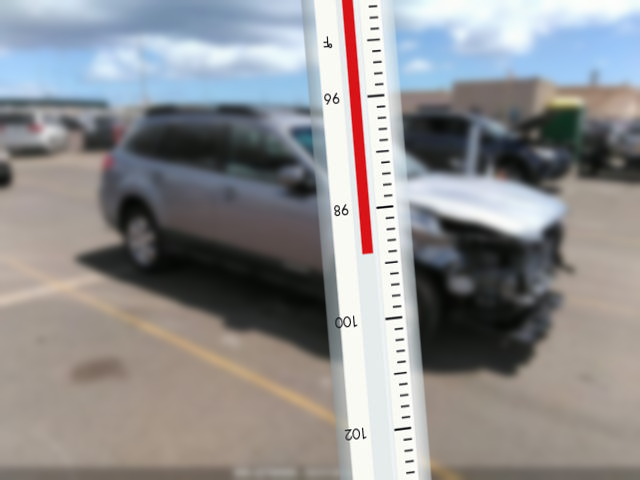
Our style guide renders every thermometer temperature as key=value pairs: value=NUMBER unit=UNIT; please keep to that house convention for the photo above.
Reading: value=98.8 unit=°F
